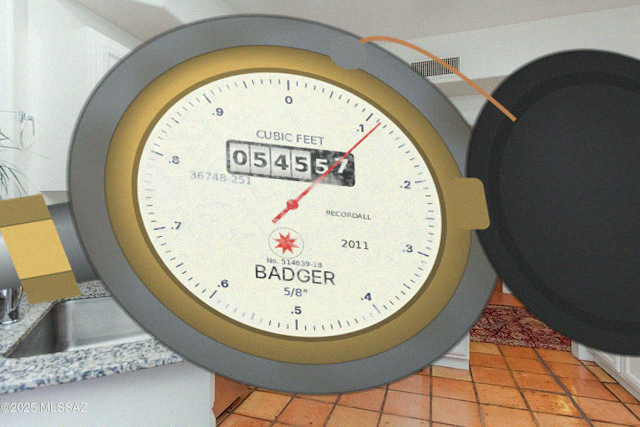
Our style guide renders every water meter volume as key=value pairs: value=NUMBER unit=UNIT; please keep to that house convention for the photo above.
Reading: value=54557.11 unit=ft³
